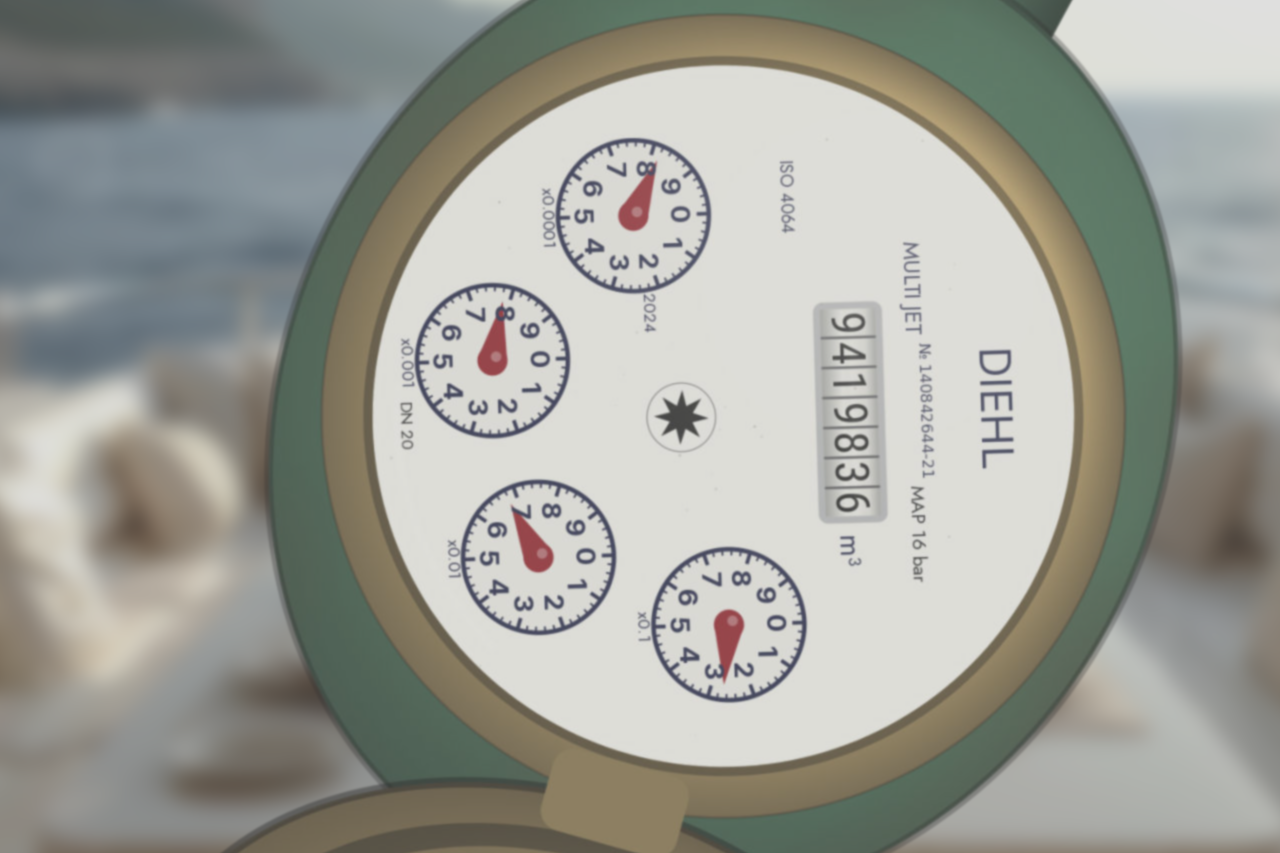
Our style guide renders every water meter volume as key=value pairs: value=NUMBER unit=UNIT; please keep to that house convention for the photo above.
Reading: value=9419836.2678 unit=m³
